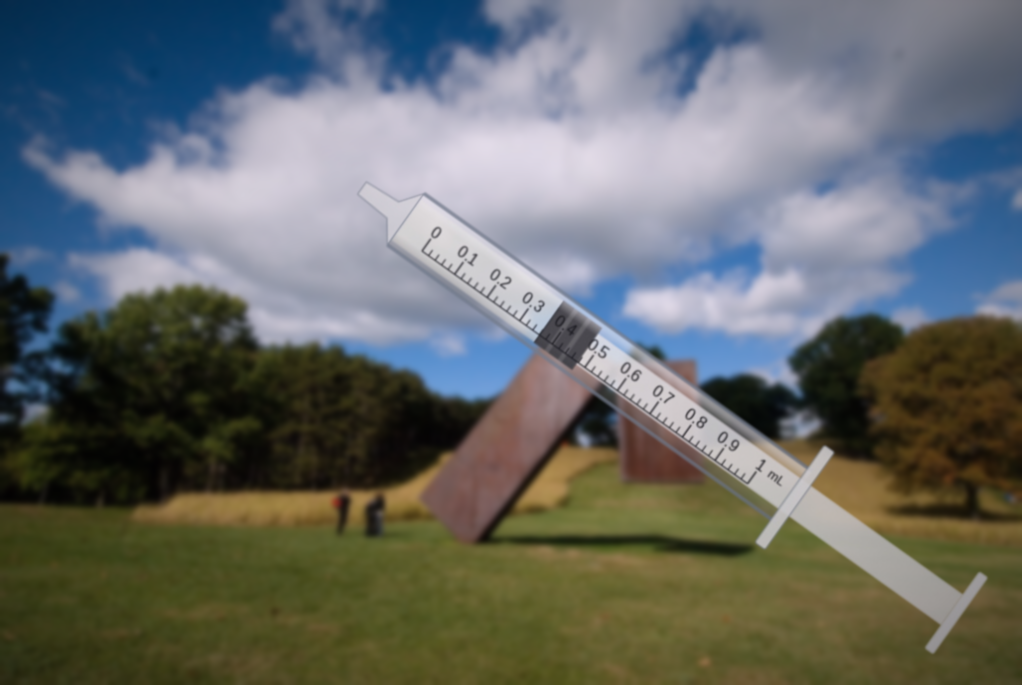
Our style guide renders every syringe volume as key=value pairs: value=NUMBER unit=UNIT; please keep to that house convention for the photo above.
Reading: value=0.36 unit=mL
